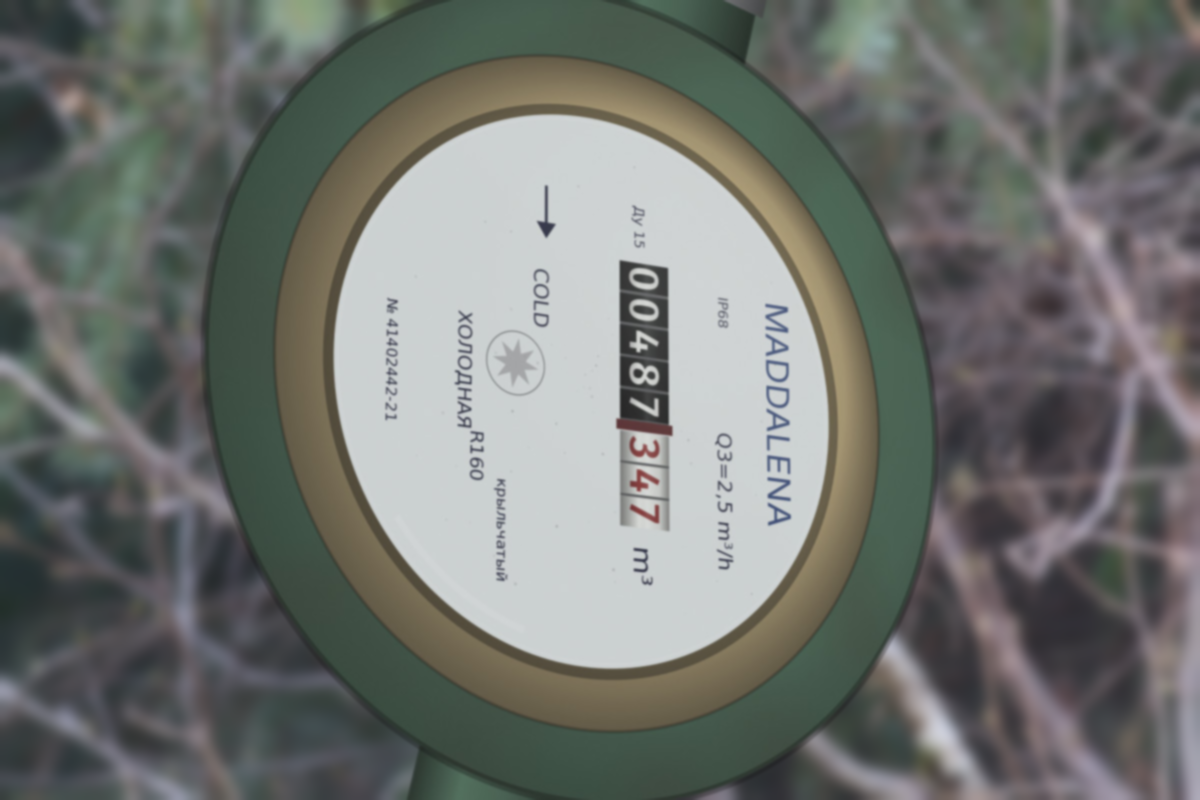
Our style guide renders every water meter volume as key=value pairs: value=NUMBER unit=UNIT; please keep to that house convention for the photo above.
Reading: value=487.347 unit=m³
